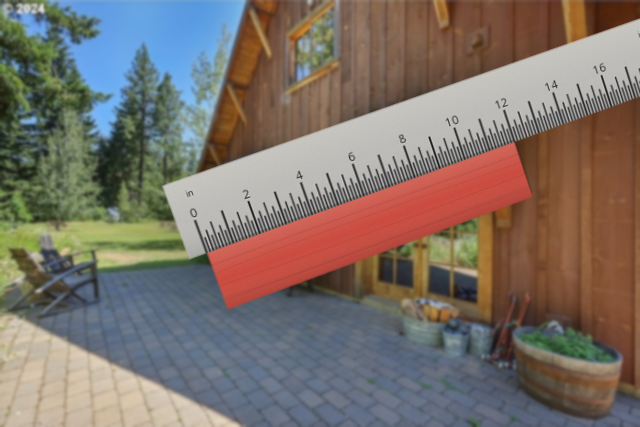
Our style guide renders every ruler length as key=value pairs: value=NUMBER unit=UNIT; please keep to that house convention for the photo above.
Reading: value=12 unit=in
